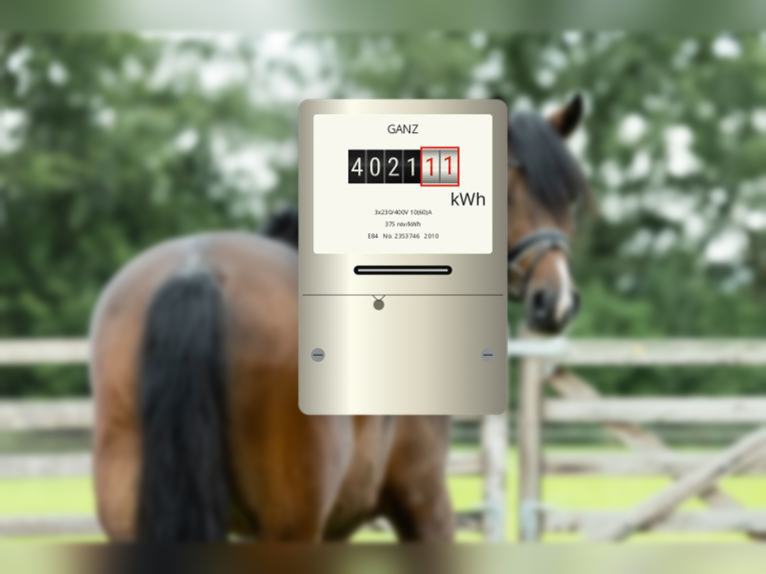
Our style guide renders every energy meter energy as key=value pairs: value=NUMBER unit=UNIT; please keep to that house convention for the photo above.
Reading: value=4021.11 unit=kWh
